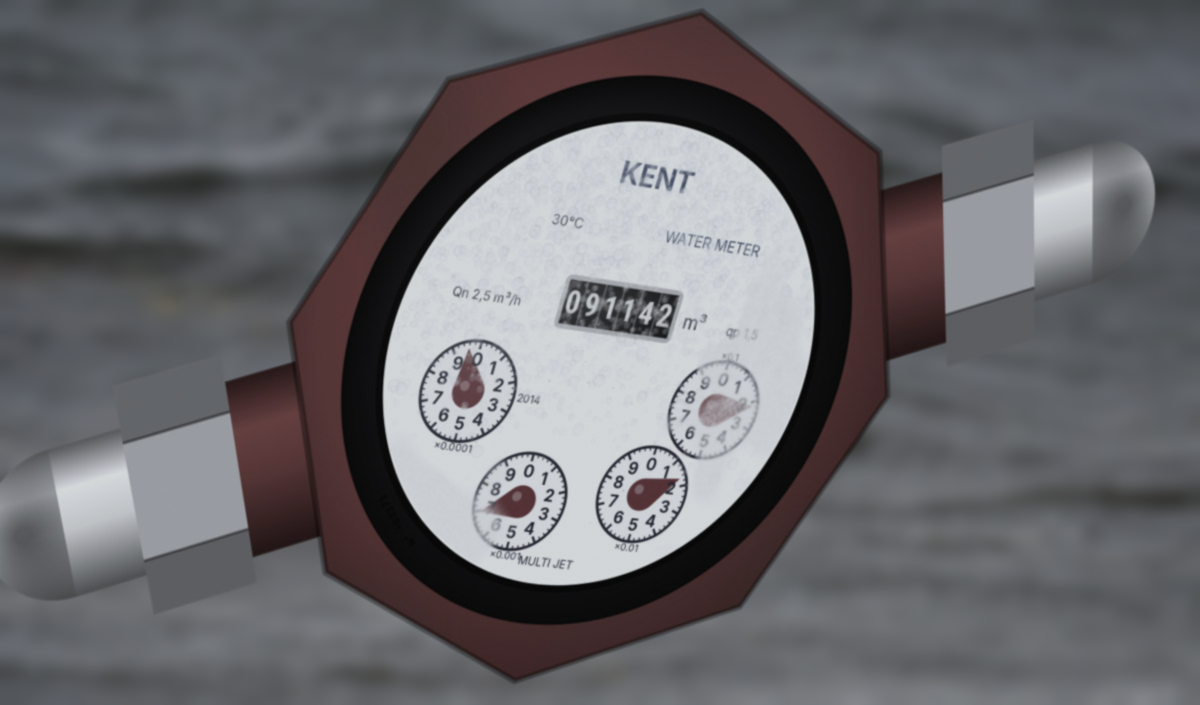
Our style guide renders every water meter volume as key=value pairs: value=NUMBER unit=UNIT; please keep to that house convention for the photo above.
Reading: value=91142.2169 unit=m³
